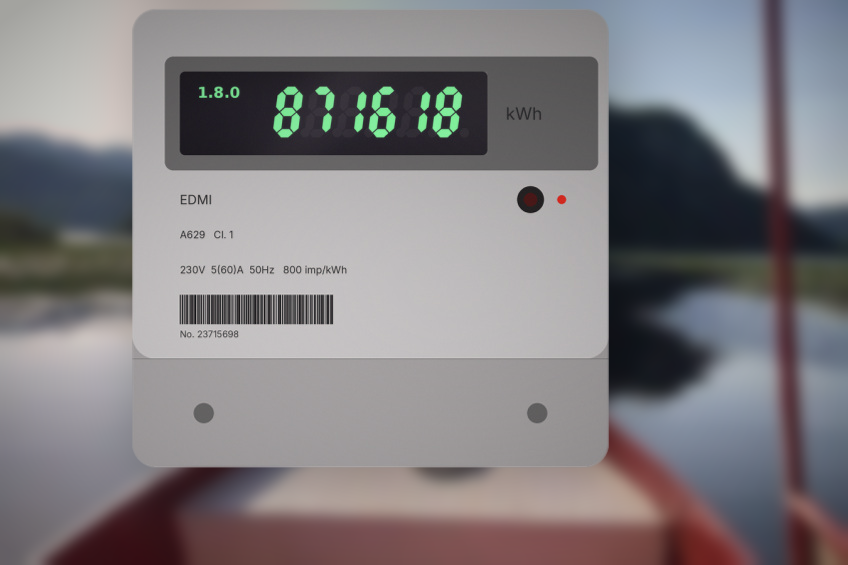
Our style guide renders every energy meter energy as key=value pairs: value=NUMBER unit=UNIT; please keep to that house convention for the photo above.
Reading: value=871618 unit=kWh
